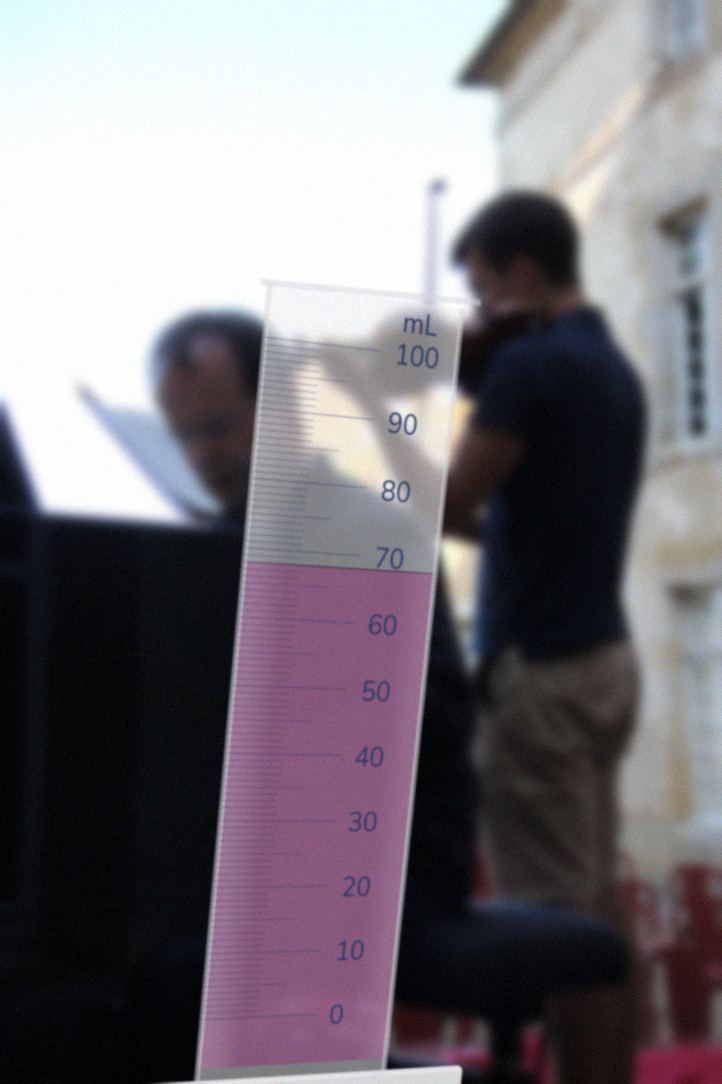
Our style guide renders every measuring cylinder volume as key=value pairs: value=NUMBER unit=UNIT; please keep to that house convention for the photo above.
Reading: value=68 unit=mL
